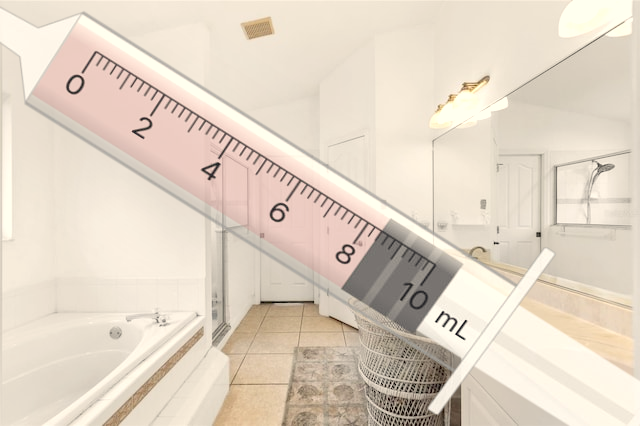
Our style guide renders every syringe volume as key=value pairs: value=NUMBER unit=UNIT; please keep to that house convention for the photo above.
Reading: value=8.4 unit=mL
